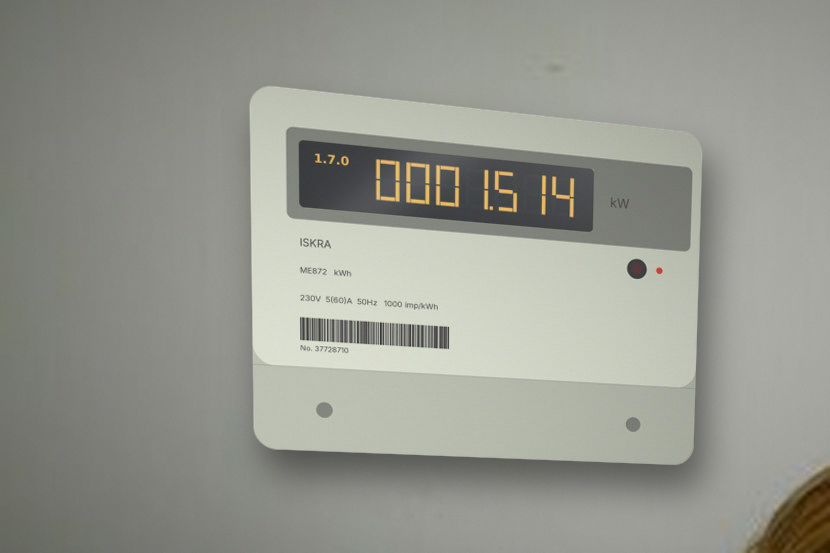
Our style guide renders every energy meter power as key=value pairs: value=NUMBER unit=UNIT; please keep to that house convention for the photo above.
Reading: value=1.514 unit=kW
